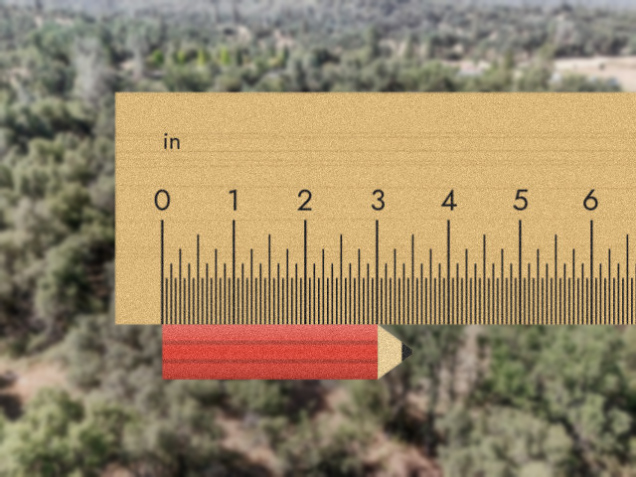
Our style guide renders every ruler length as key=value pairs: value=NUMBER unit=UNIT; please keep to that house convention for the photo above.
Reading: value=3.5 unit=in
